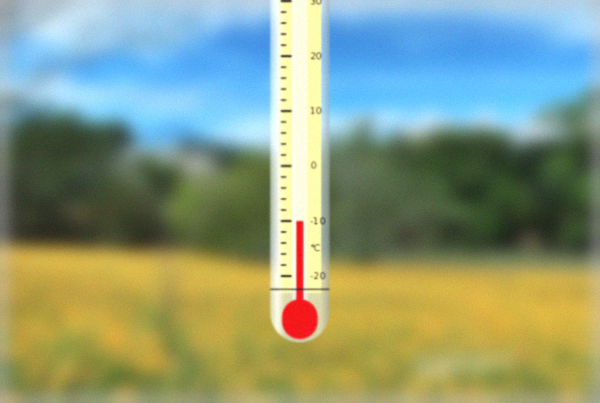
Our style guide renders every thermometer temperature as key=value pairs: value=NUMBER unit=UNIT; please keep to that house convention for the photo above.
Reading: value=-10 unit=°C
